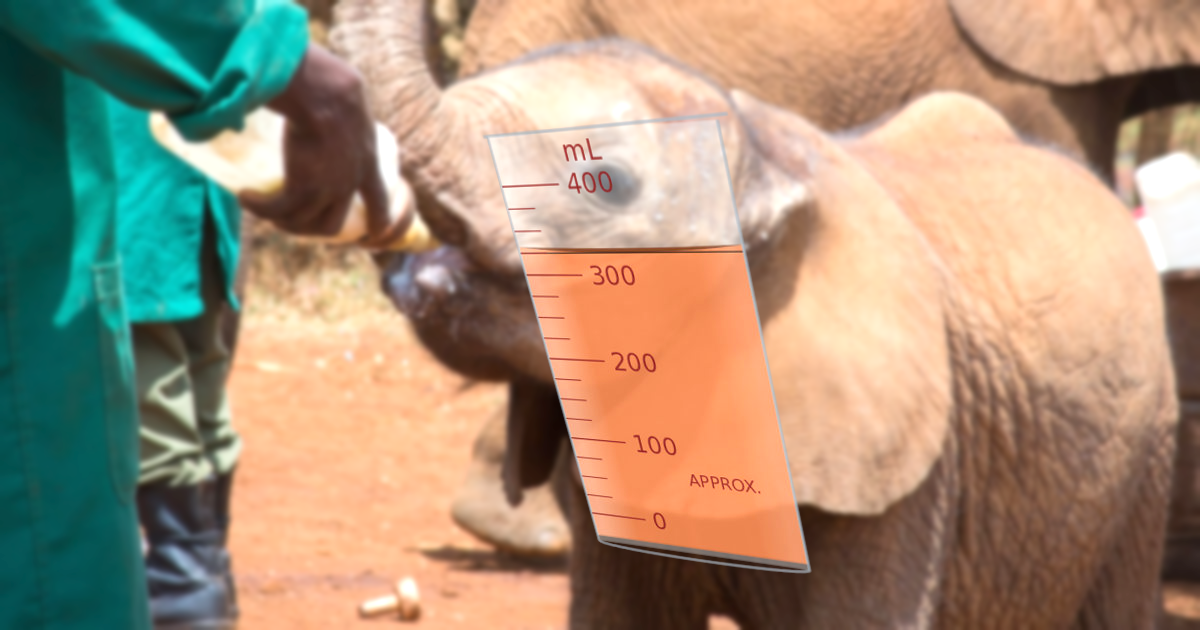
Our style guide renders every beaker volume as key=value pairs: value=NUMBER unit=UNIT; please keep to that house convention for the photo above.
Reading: value=325 unit=mL
